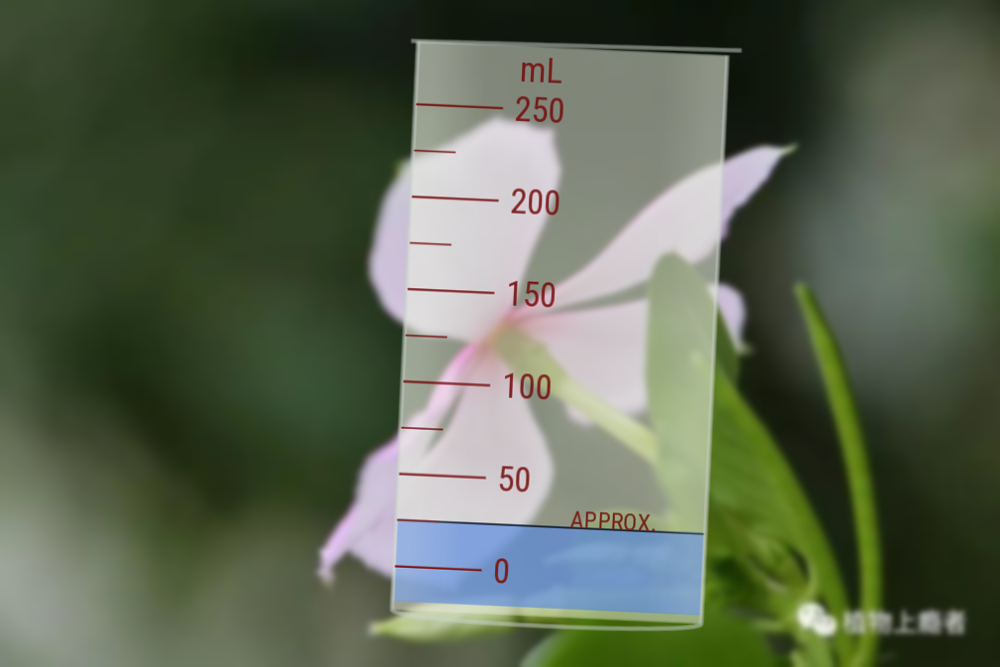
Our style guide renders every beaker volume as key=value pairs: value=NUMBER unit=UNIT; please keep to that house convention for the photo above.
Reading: value=25 unit=mL
